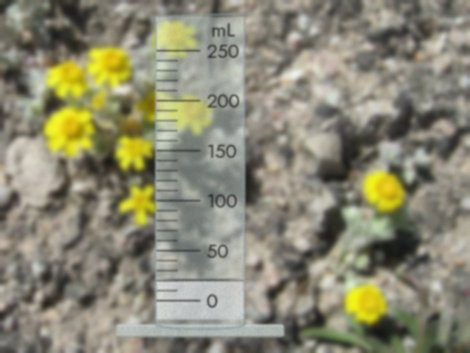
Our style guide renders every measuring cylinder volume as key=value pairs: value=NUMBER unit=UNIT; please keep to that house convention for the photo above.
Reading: value=20 unit=mL
